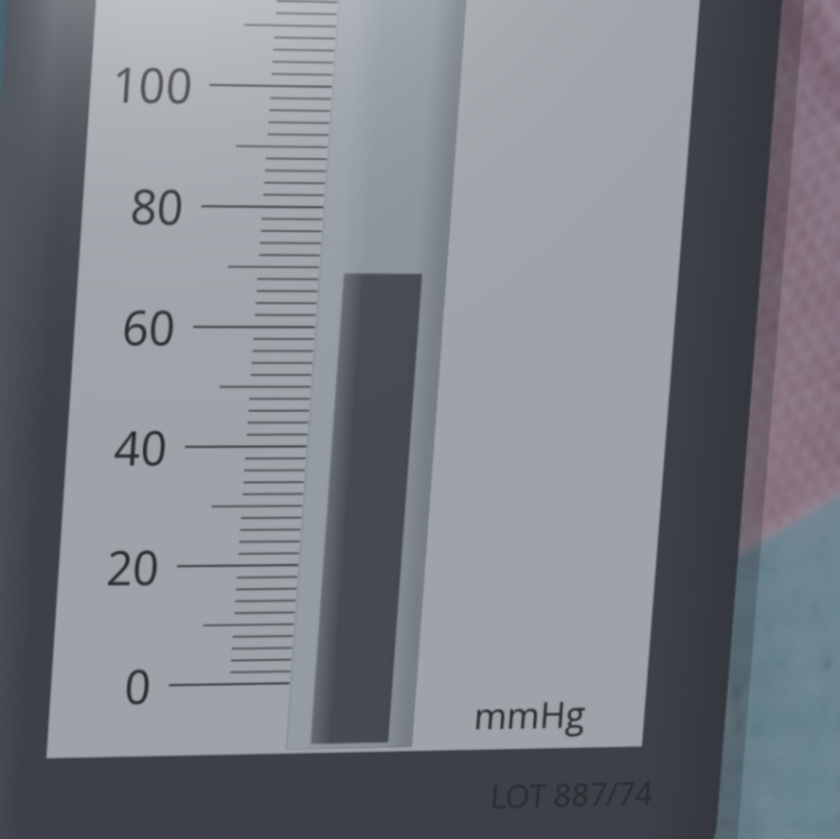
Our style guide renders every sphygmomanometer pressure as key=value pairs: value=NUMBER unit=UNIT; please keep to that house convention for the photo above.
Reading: value=69 unit=mmHg
